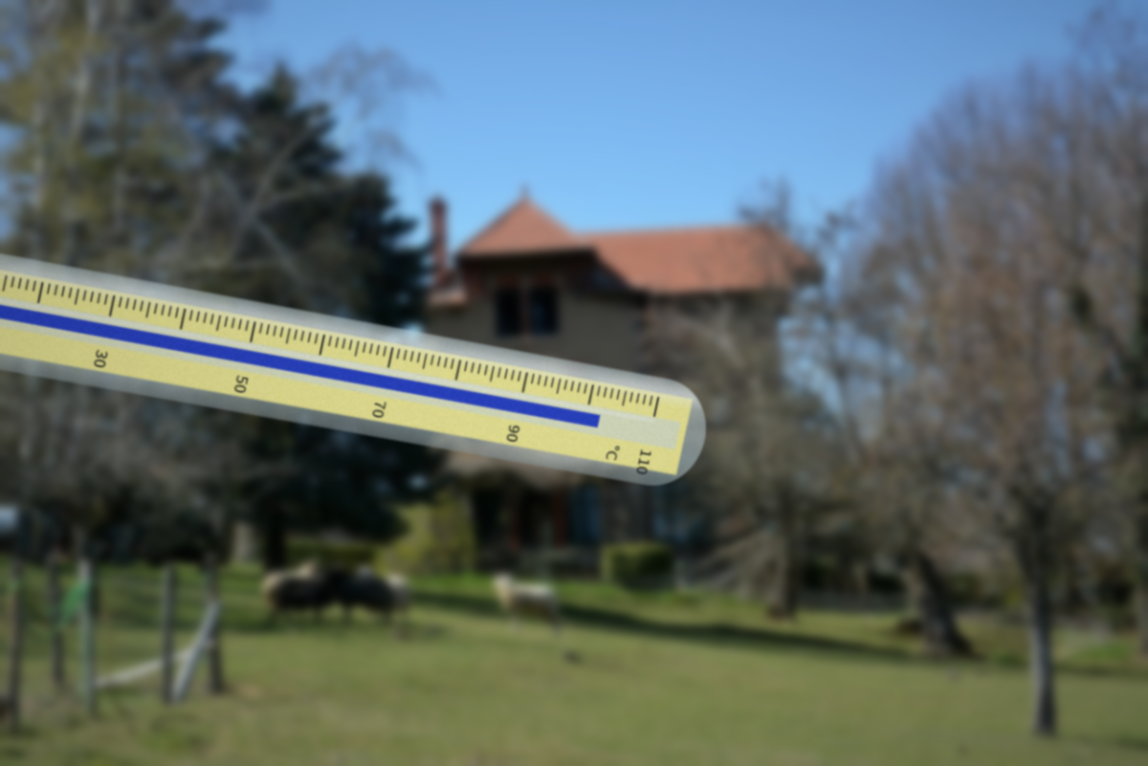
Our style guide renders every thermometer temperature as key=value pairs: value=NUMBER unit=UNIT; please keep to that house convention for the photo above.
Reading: value=102 unit=°C
